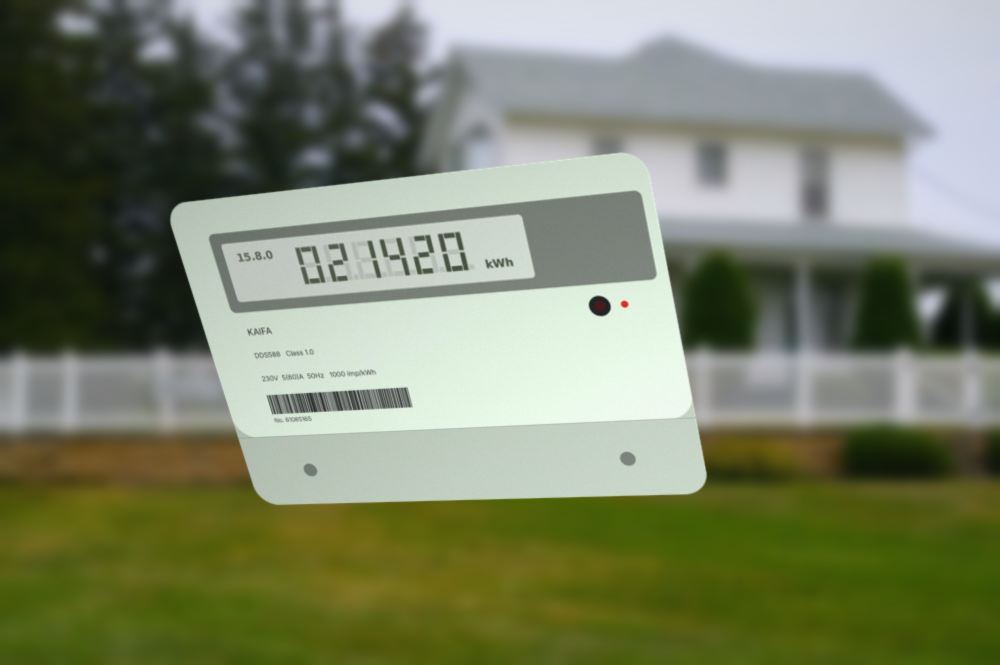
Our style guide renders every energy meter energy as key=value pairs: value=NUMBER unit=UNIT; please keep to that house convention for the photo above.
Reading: value=21420 unit=kWh
